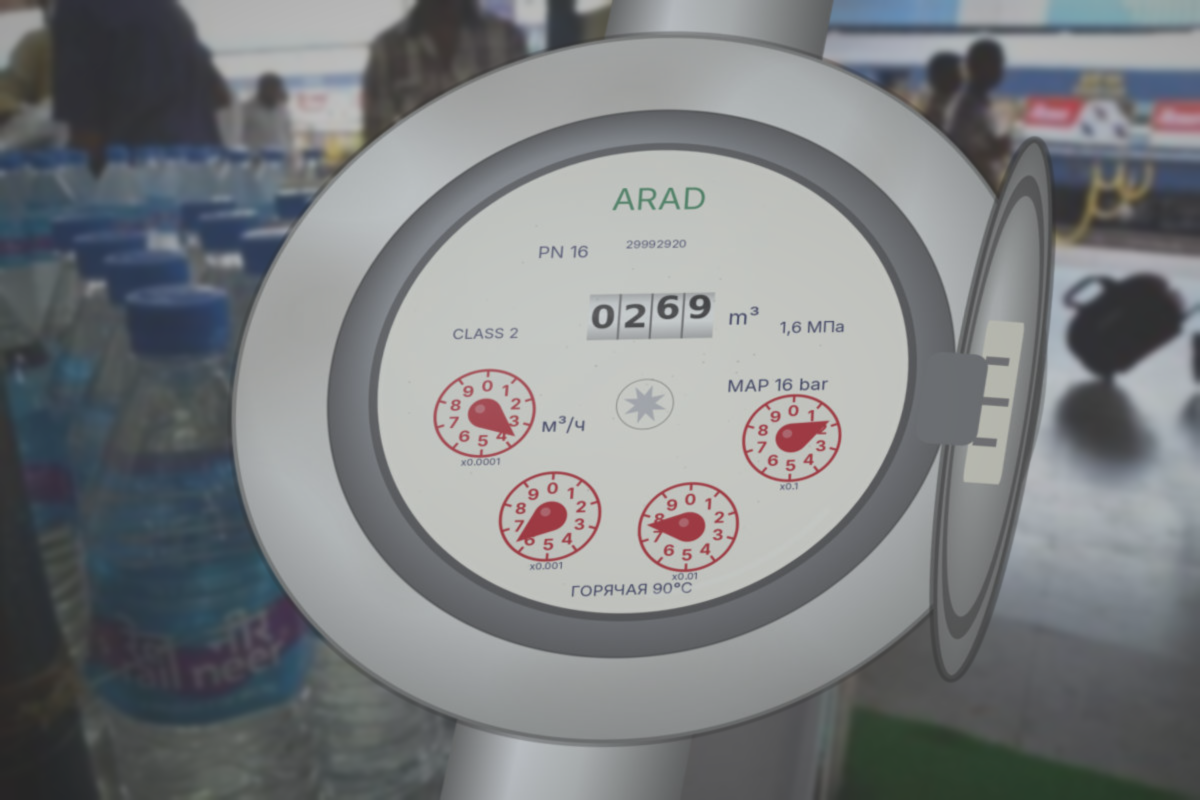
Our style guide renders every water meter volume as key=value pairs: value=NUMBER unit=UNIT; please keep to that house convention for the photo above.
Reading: value=269.1763 unit=m³
